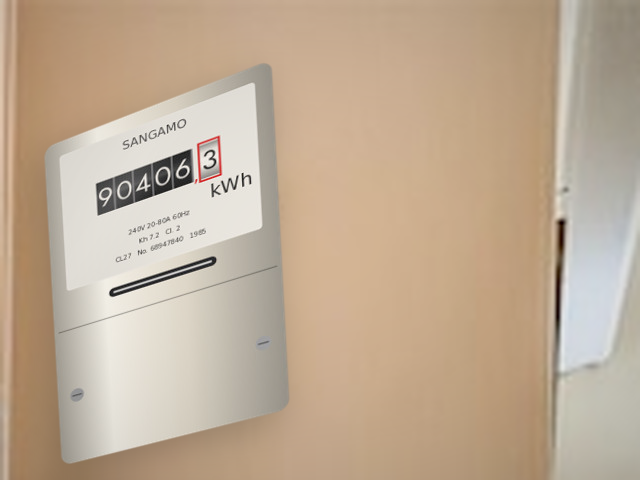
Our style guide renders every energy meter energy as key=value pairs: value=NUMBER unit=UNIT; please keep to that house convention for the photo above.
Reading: value=90406.3 unit=kWh
